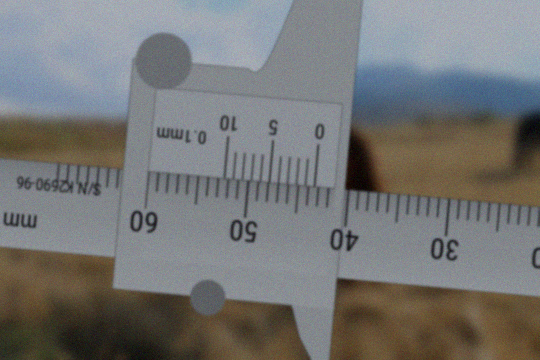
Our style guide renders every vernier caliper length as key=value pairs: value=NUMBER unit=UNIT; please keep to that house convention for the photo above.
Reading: value=43.4 unit=mm
